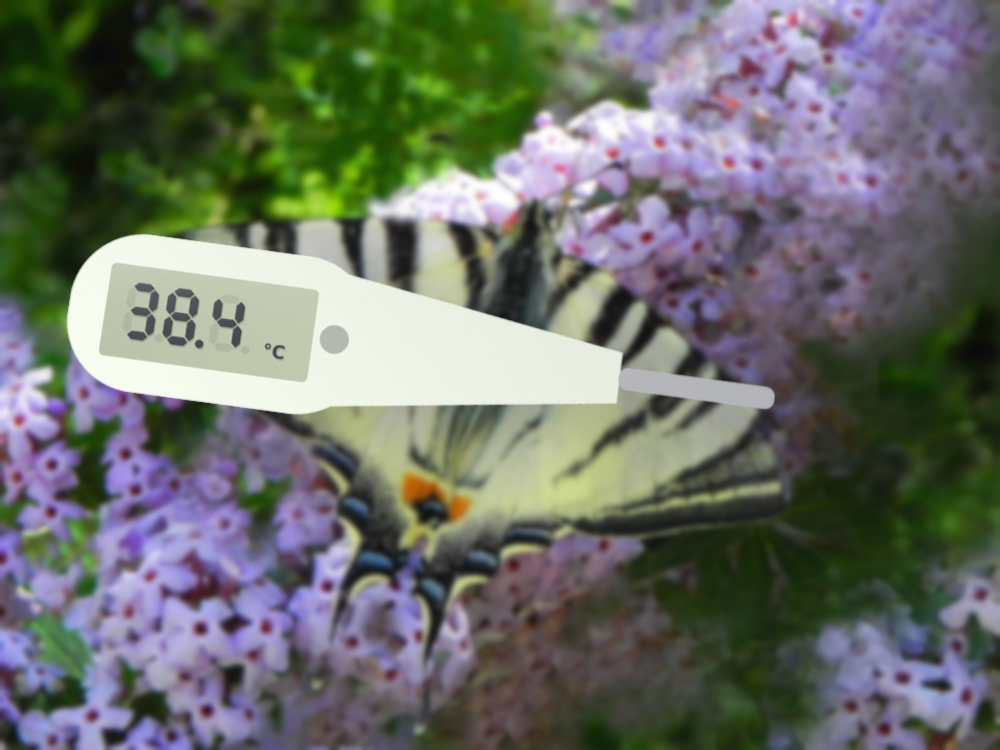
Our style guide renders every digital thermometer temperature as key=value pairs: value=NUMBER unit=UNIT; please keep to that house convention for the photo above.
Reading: value=38.4 unit=°C
